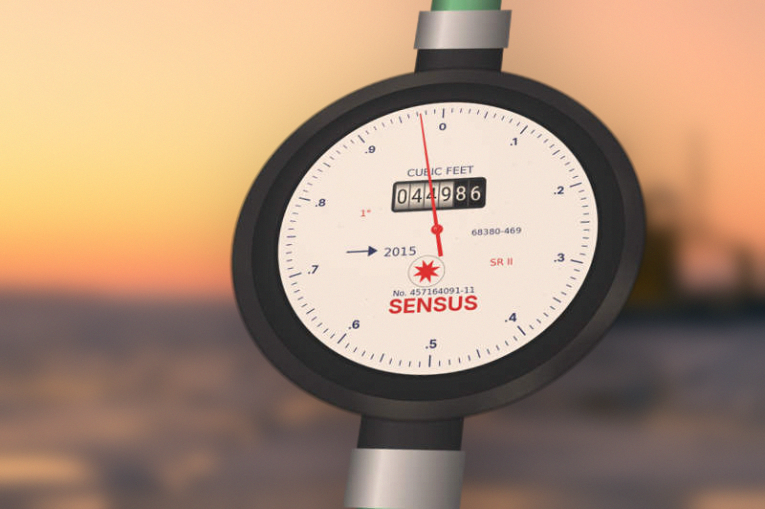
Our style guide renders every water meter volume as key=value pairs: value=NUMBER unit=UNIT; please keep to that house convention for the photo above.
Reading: value=44985.97 unit=ft³
